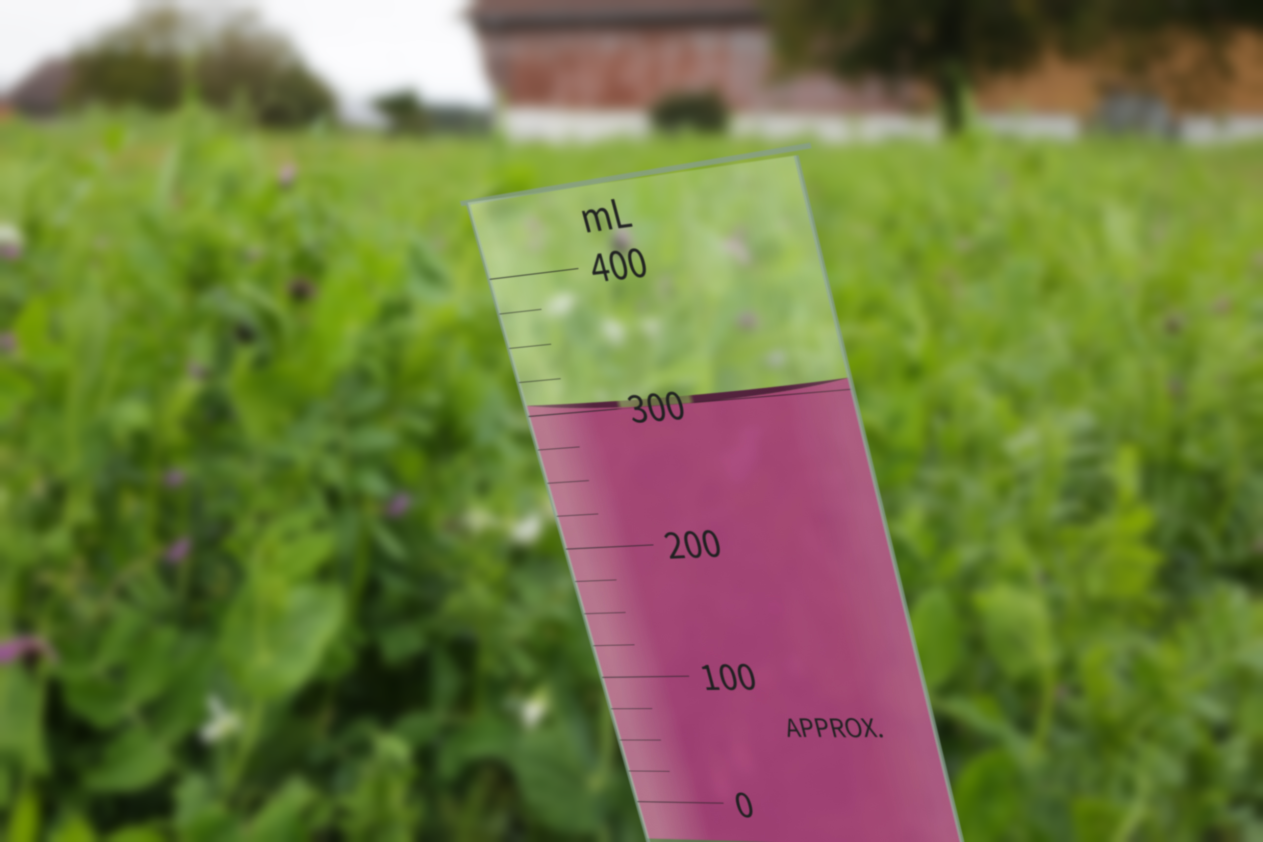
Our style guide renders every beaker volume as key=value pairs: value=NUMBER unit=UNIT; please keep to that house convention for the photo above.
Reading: value=300 unit=mL
